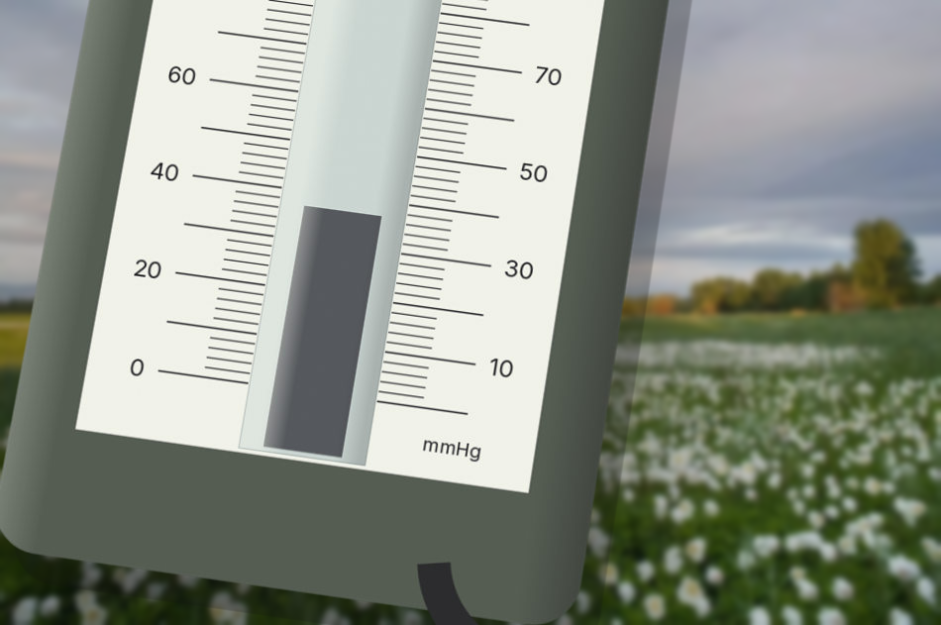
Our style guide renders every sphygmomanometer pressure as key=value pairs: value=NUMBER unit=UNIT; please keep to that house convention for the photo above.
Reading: value=37 unit=mmHg
